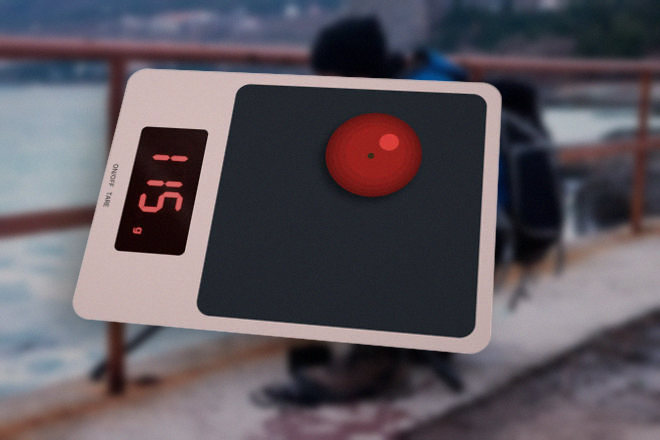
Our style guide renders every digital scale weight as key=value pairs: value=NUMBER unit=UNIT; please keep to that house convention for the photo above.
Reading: value=115 unit=g
